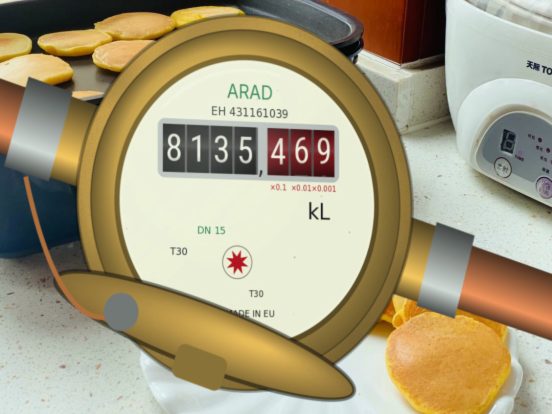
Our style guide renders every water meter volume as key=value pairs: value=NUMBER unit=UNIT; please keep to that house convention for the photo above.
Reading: value=8135.469 unit=kL
